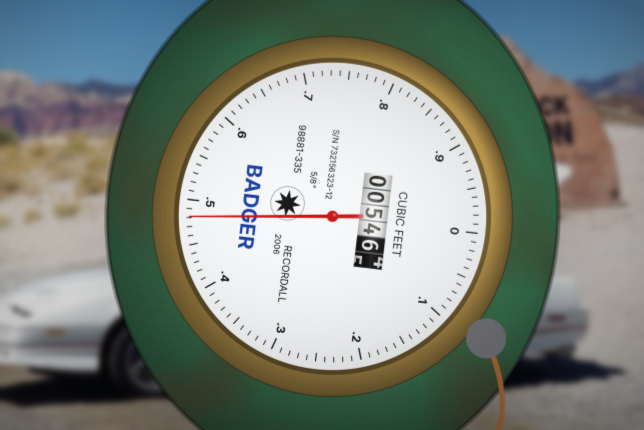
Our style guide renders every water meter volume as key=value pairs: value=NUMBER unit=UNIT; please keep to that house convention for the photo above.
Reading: value=5464.48 unit=ft³
